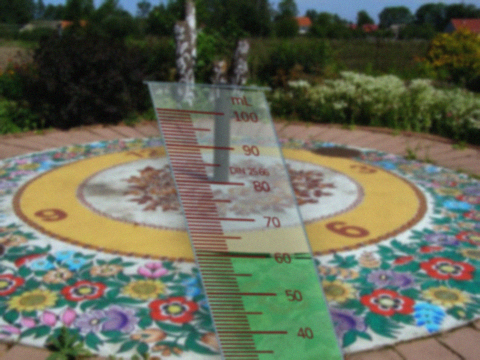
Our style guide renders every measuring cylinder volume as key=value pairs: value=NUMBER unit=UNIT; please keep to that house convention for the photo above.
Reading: value=60 unit=mL
